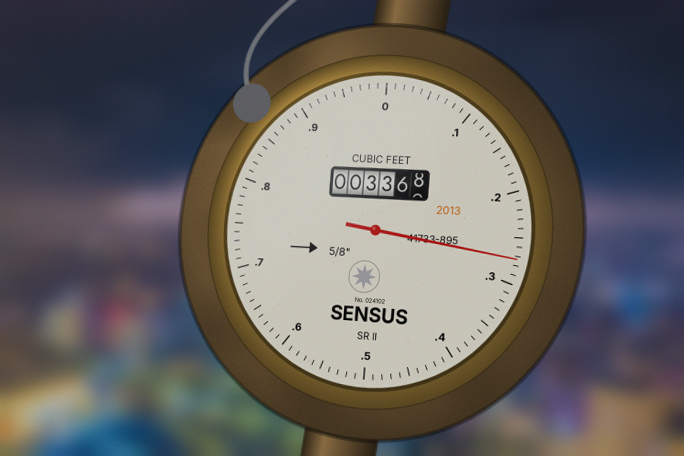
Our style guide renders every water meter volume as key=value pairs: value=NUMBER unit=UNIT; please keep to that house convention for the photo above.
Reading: value=3368.27 unit=ft³
